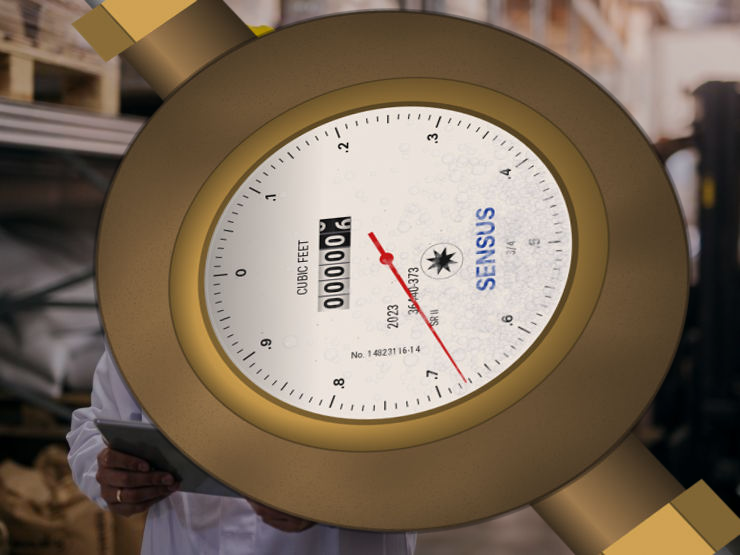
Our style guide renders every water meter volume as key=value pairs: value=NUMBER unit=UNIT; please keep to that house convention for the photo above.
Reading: value=5.67 unit=ft³
